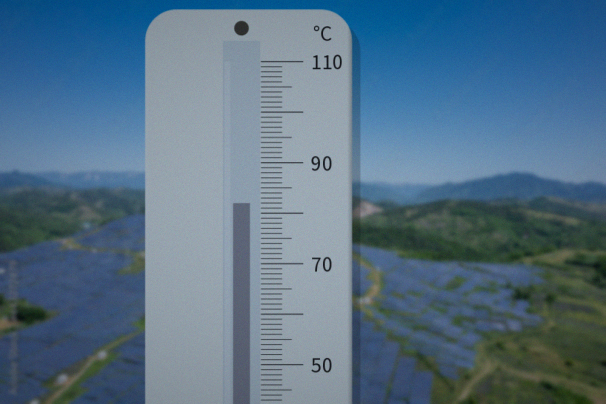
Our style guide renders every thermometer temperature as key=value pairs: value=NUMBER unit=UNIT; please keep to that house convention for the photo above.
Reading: value=82 unit=°C
